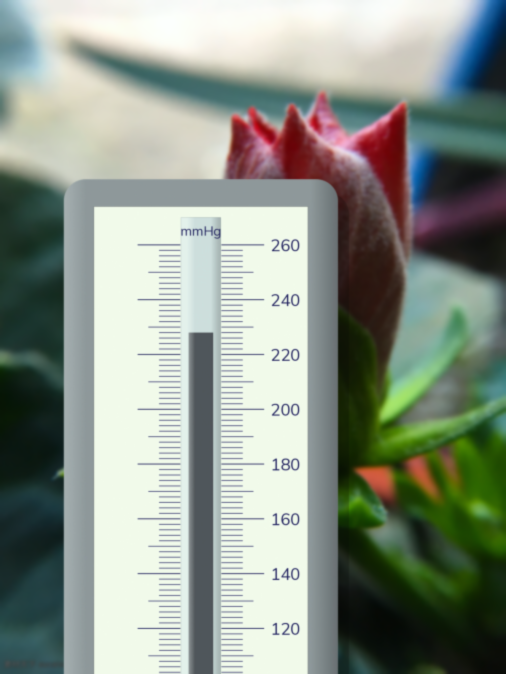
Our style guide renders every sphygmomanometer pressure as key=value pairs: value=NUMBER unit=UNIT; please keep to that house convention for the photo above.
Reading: value=228 unit=mmHg
